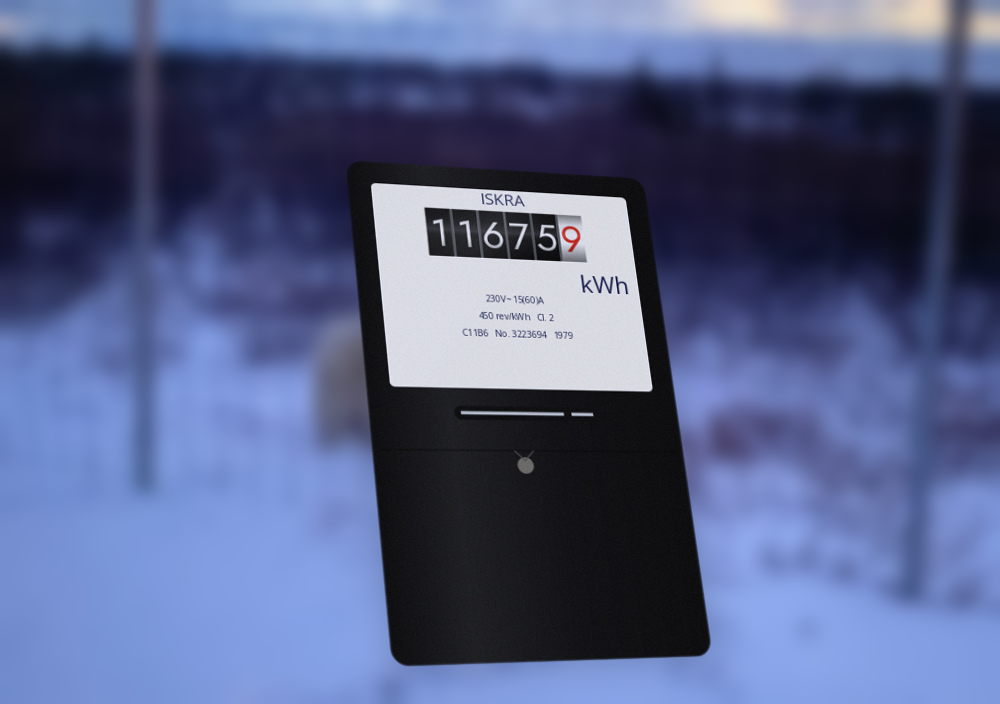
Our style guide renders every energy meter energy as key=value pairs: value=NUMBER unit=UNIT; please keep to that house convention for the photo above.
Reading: value=11675.9 unit=kWh
